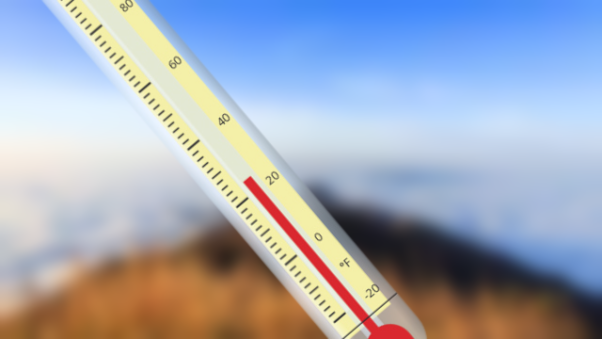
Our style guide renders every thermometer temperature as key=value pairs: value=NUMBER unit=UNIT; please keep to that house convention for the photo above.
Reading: value=24 unit=°F
